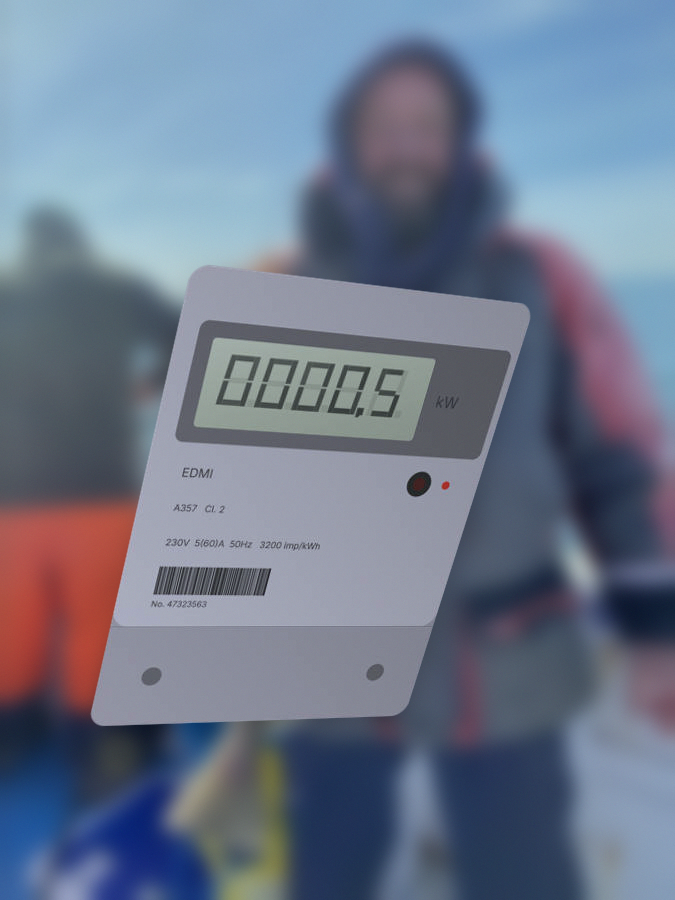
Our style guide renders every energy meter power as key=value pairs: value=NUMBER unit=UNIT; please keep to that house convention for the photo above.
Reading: value=0.5 unit=kW
